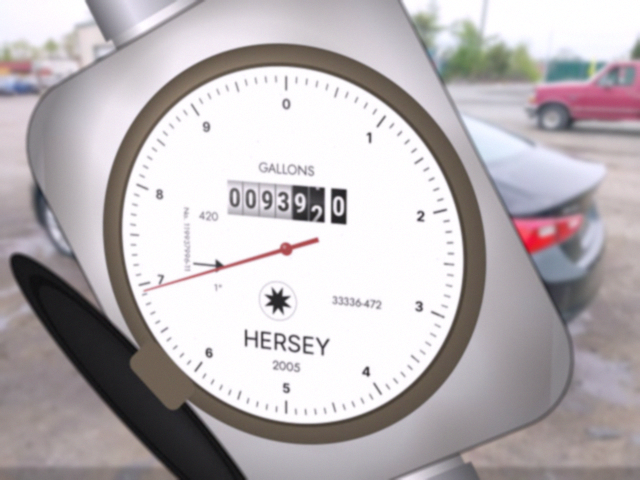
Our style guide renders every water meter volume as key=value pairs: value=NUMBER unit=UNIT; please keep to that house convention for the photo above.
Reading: value=93916.9 unit=gal
